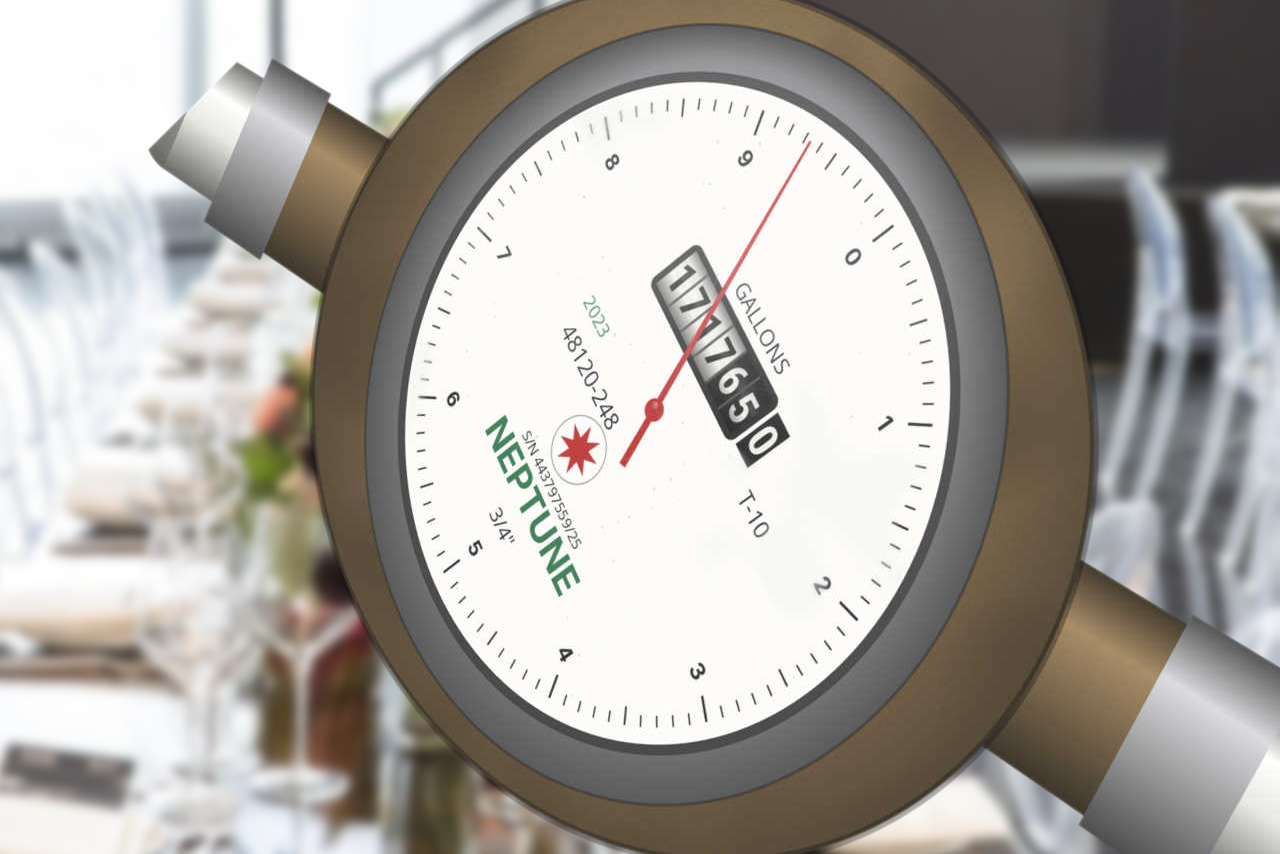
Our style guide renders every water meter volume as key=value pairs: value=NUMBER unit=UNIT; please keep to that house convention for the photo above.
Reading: value=1717649.3 unit=gal
